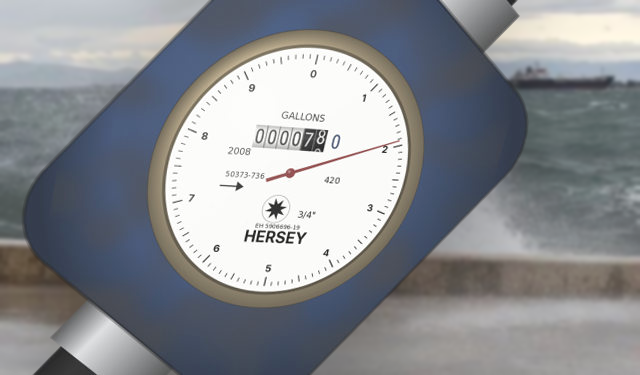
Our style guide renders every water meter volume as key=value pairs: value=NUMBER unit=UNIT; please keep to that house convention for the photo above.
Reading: value=781.9 unit=gal
